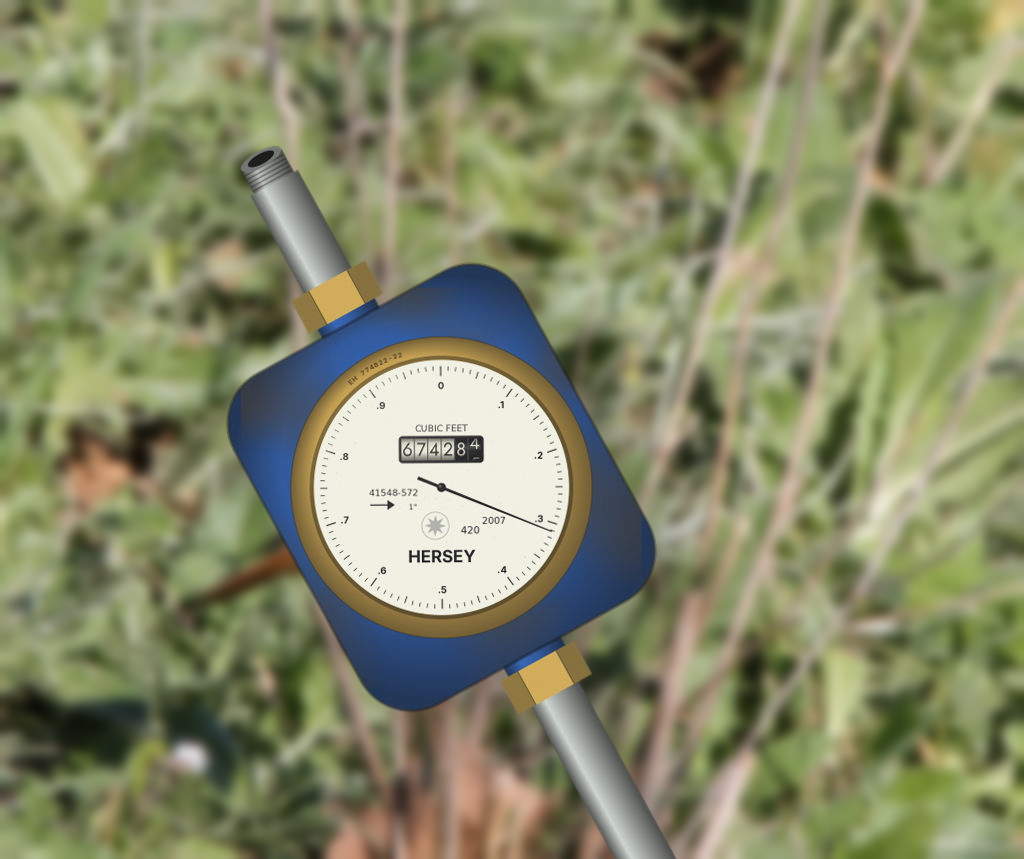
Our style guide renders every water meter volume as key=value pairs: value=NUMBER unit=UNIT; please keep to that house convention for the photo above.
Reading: value=674284.31 unit=ft³
